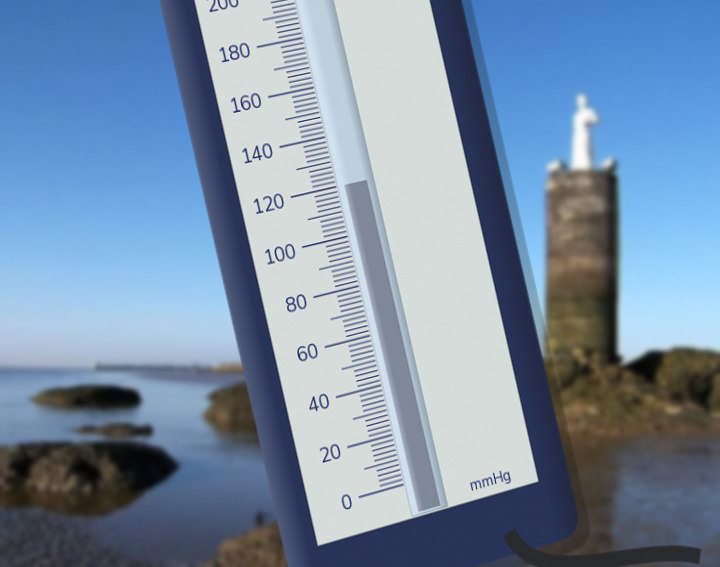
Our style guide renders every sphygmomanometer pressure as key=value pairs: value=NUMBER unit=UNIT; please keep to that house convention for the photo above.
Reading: value=120 unit=mmHg
